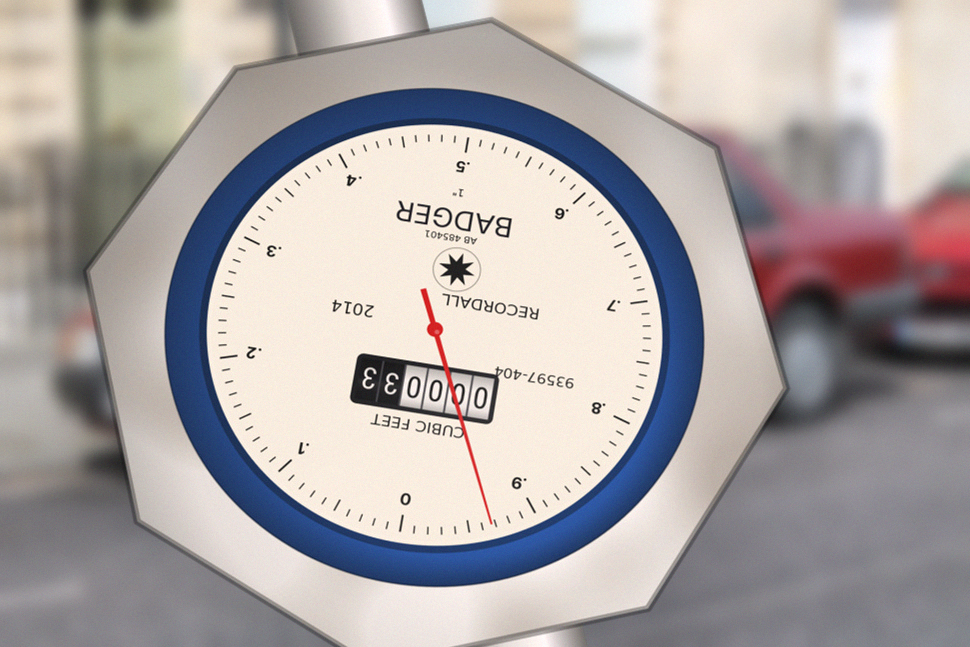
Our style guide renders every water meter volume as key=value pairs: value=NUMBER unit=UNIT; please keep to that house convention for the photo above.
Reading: value=32.93 unit=ft³
